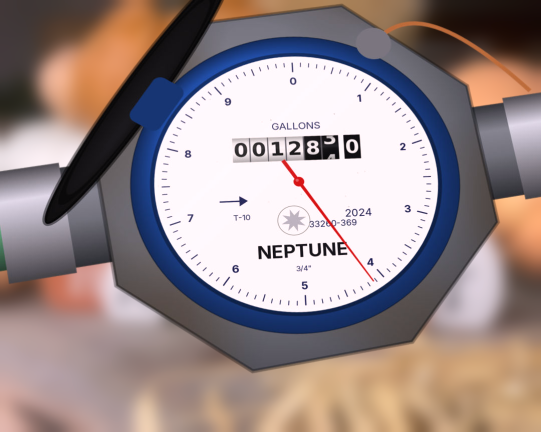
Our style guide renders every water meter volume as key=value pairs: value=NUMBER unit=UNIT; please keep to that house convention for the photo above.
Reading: value=12834.1 unit=gal
